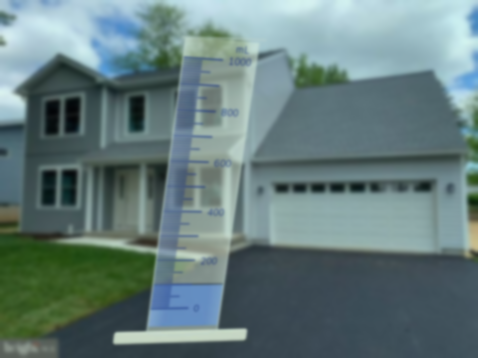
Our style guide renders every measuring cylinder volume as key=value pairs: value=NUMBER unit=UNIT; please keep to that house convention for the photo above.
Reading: value=100 unit=mL
